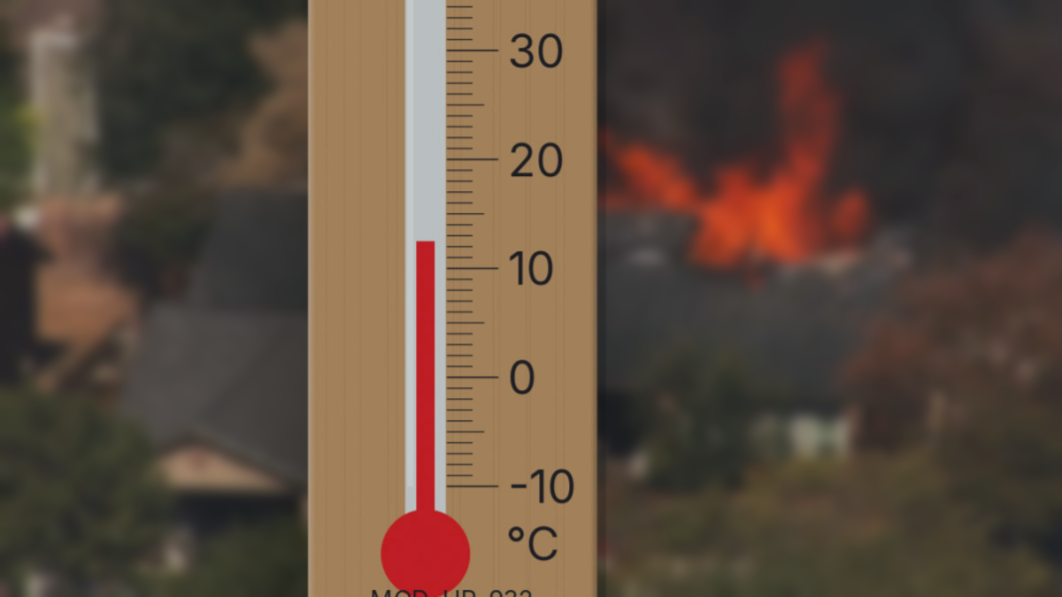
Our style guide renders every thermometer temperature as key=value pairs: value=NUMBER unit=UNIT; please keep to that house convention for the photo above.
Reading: value=12.5 unit=°C
